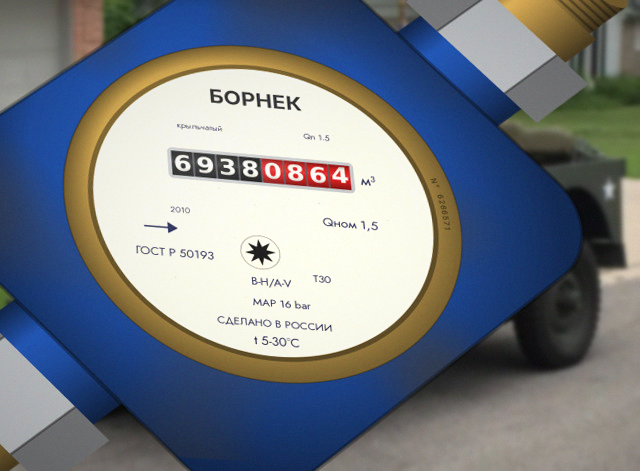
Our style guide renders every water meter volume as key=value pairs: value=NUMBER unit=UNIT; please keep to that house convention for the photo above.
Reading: value=6938.0864 unit=m³
